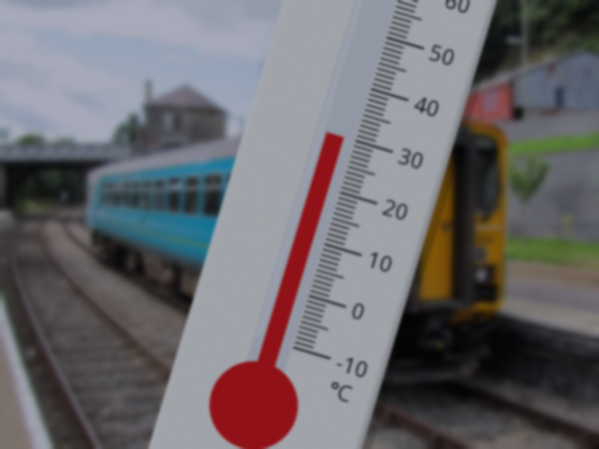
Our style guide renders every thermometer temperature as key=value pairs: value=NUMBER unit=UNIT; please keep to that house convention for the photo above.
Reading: value=30 unit=°C
